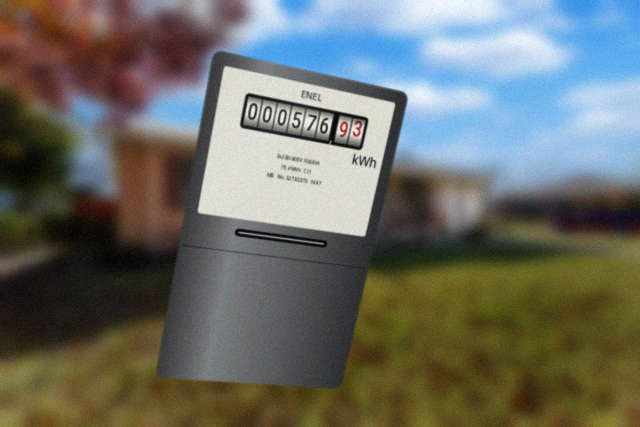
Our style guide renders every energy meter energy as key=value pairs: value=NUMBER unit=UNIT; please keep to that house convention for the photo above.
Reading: value=576.93 unit=kWh
